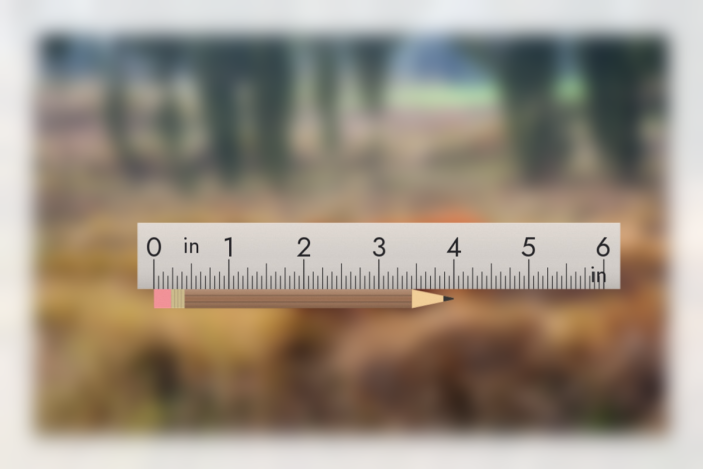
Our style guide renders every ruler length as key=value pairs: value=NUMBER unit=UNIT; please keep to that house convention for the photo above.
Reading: value=4 unit=in
